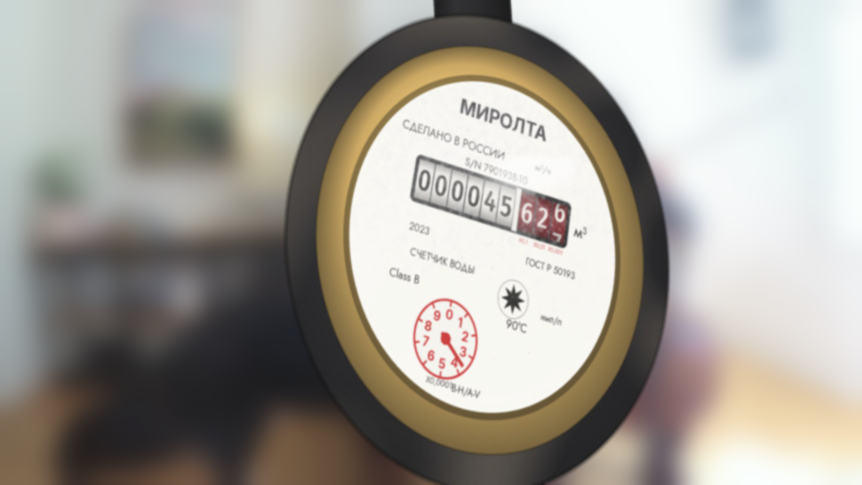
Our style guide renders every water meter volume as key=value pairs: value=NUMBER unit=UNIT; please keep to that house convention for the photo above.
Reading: value=45.6263 unit=m³
